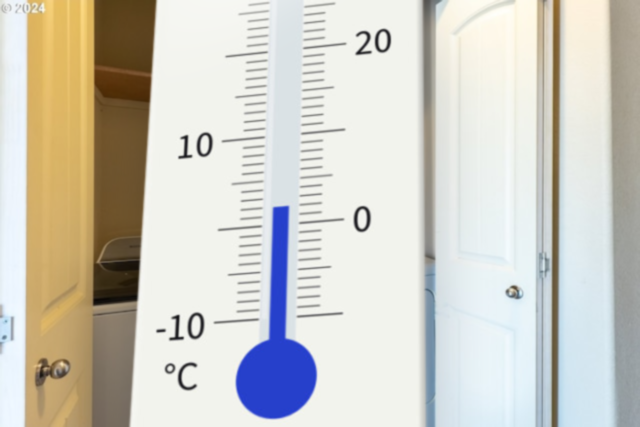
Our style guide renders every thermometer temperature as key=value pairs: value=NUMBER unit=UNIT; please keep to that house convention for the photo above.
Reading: value=2 unit=°C
